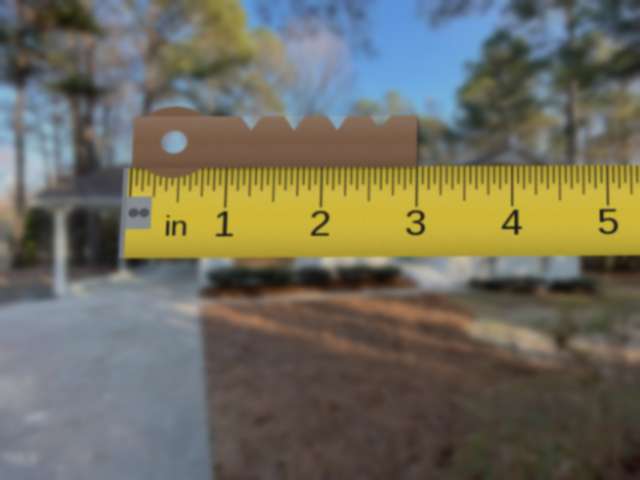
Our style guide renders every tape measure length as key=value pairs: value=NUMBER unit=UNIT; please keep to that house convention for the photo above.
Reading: value=3 unit=in
